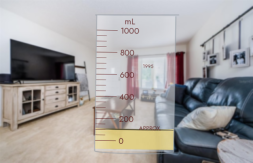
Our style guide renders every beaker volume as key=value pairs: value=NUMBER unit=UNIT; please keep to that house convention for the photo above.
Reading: value=100 unit=mL
